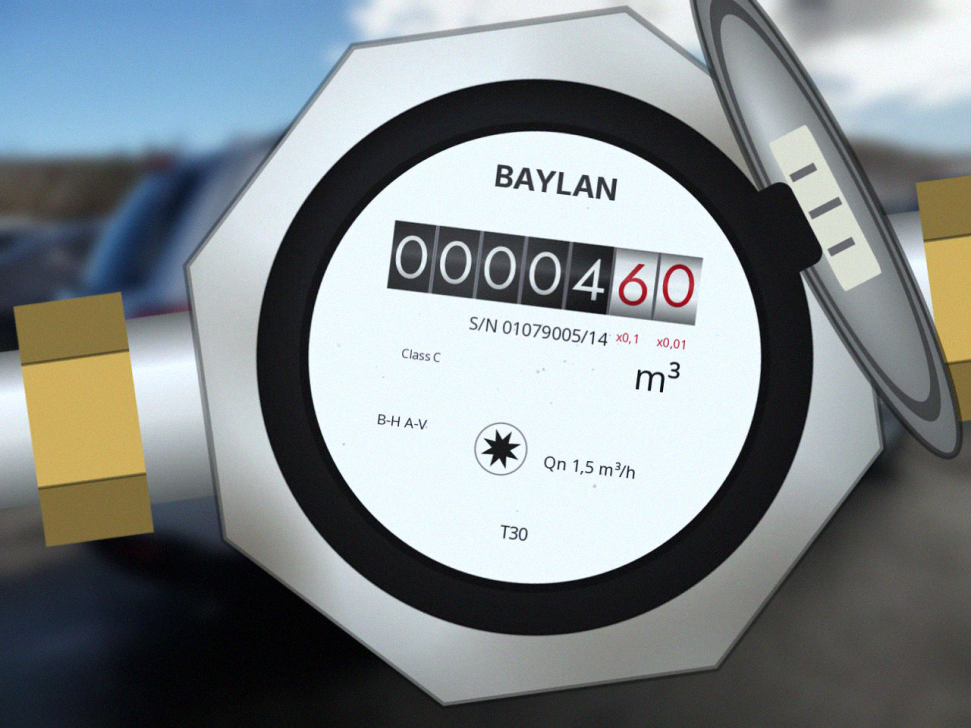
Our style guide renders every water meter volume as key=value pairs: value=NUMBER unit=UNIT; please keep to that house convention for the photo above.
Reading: value=4.60 unit=m³
